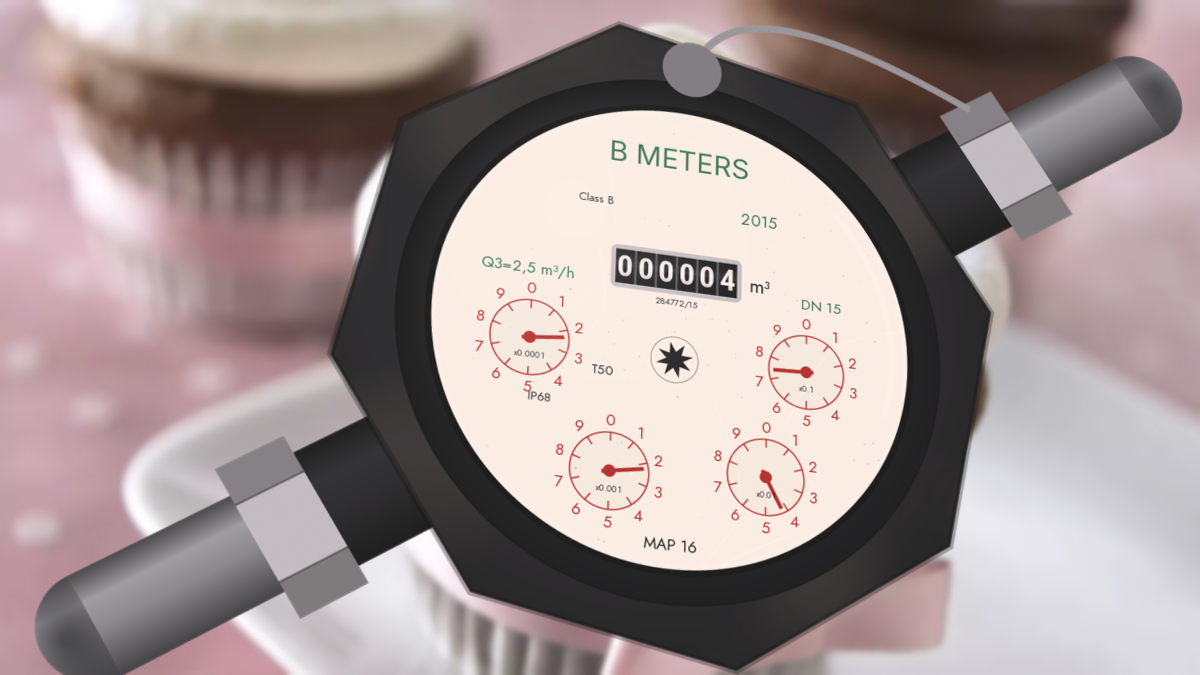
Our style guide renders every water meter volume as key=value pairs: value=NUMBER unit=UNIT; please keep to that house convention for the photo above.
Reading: value=4.7422 unit=m³
